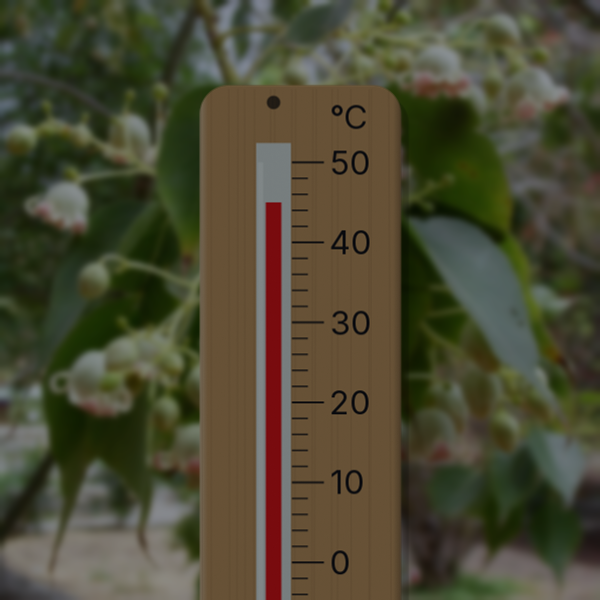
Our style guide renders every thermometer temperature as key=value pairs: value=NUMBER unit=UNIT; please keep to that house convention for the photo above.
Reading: value=45 unit=°C
